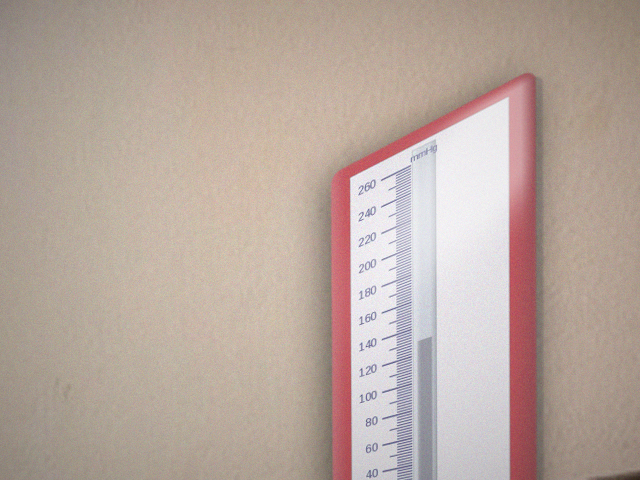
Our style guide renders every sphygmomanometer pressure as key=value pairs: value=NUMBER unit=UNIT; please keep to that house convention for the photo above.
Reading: value=130 unit=mmHg
